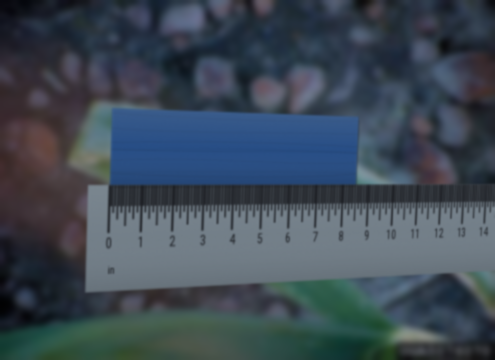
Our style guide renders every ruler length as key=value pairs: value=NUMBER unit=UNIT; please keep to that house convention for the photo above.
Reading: value=8.5 unit=in
